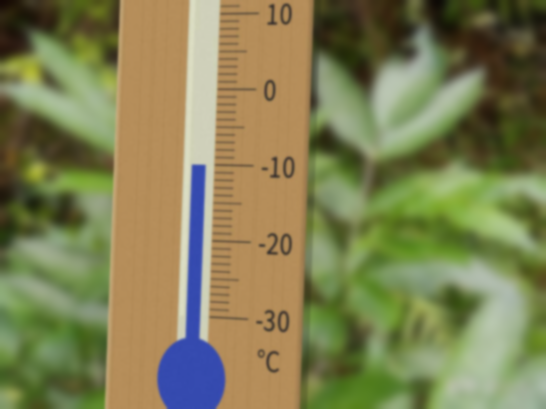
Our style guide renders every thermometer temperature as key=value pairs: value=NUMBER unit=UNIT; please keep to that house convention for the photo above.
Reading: value=-10 unit=°C
